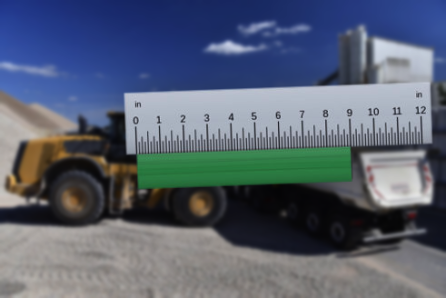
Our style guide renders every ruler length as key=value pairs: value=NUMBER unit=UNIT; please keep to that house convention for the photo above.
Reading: value=9 unit=in
